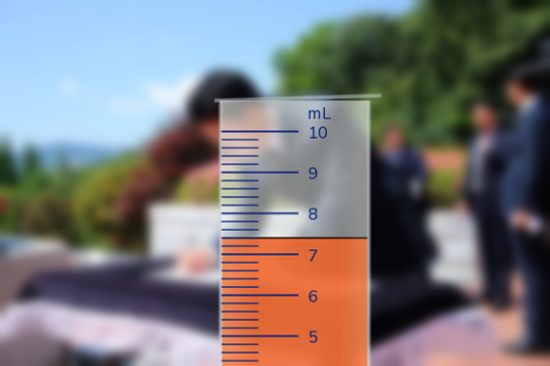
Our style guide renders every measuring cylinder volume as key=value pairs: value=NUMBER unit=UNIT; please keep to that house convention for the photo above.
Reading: value=7.4 unit=mL
